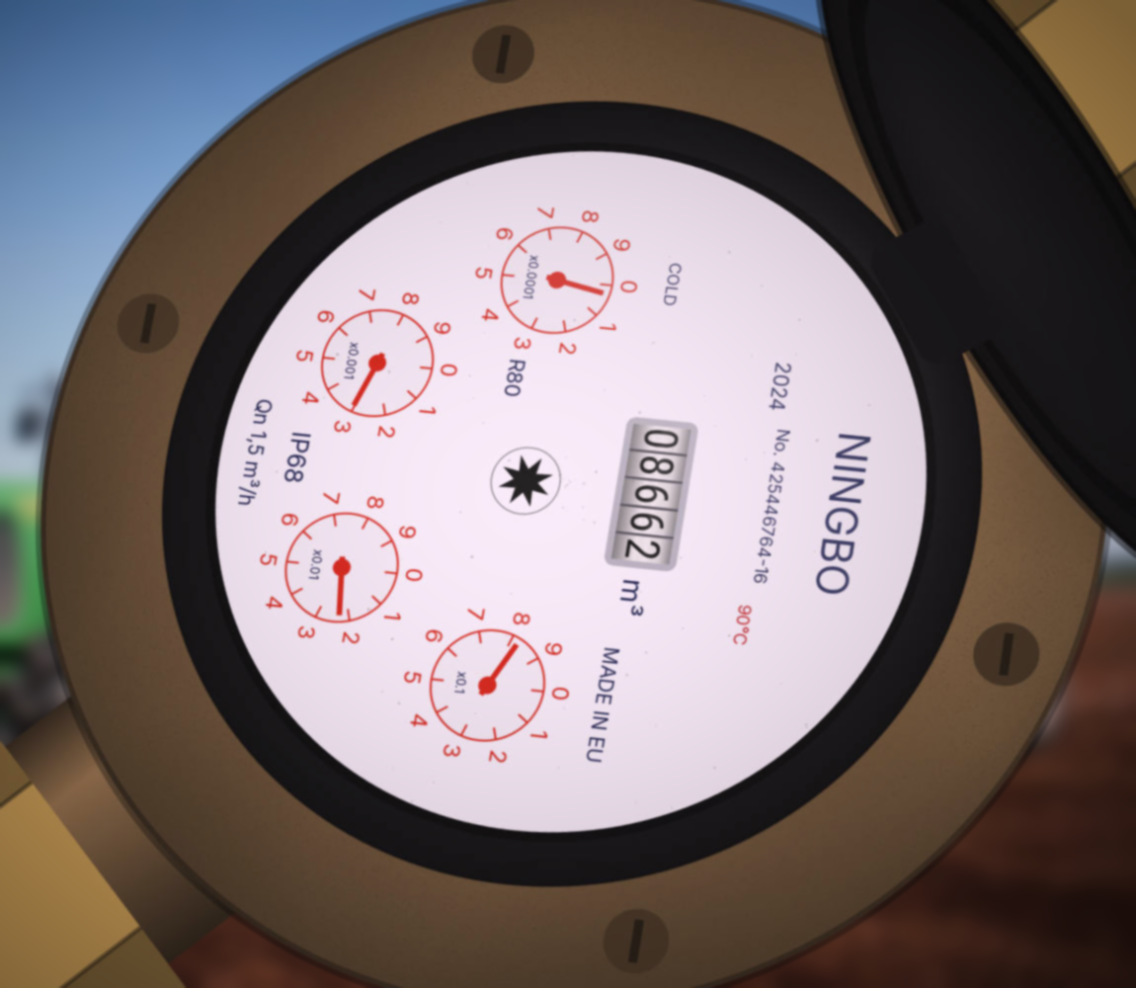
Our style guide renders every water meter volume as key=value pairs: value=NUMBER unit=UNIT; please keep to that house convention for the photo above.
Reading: value=8662.8230 unit=m³
